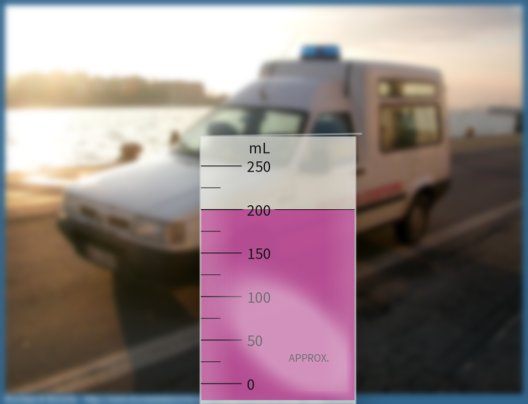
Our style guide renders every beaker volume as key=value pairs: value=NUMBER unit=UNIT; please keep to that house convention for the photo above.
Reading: value=200 unit=mL
